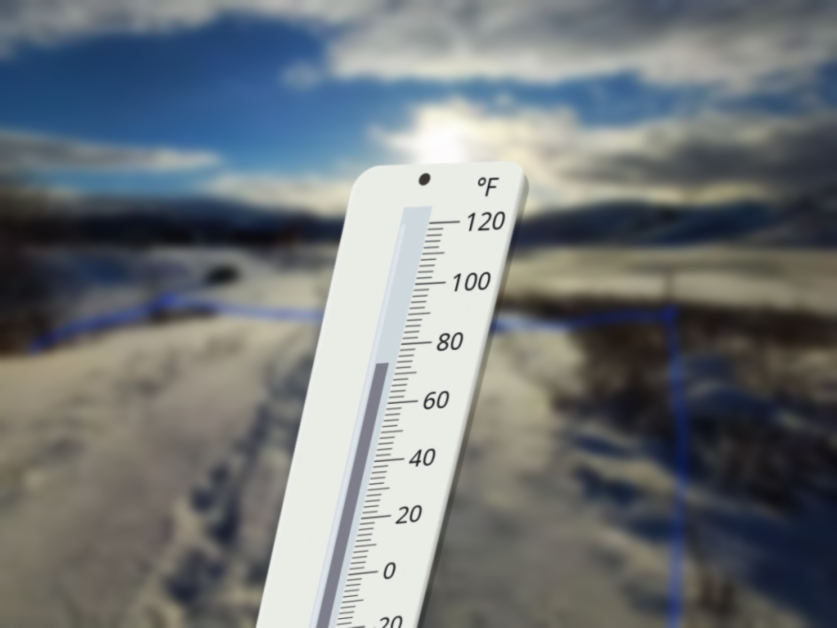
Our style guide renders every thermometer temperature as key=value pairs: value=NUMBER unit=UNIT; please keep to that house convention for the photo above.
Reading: value=74 unit=°F
